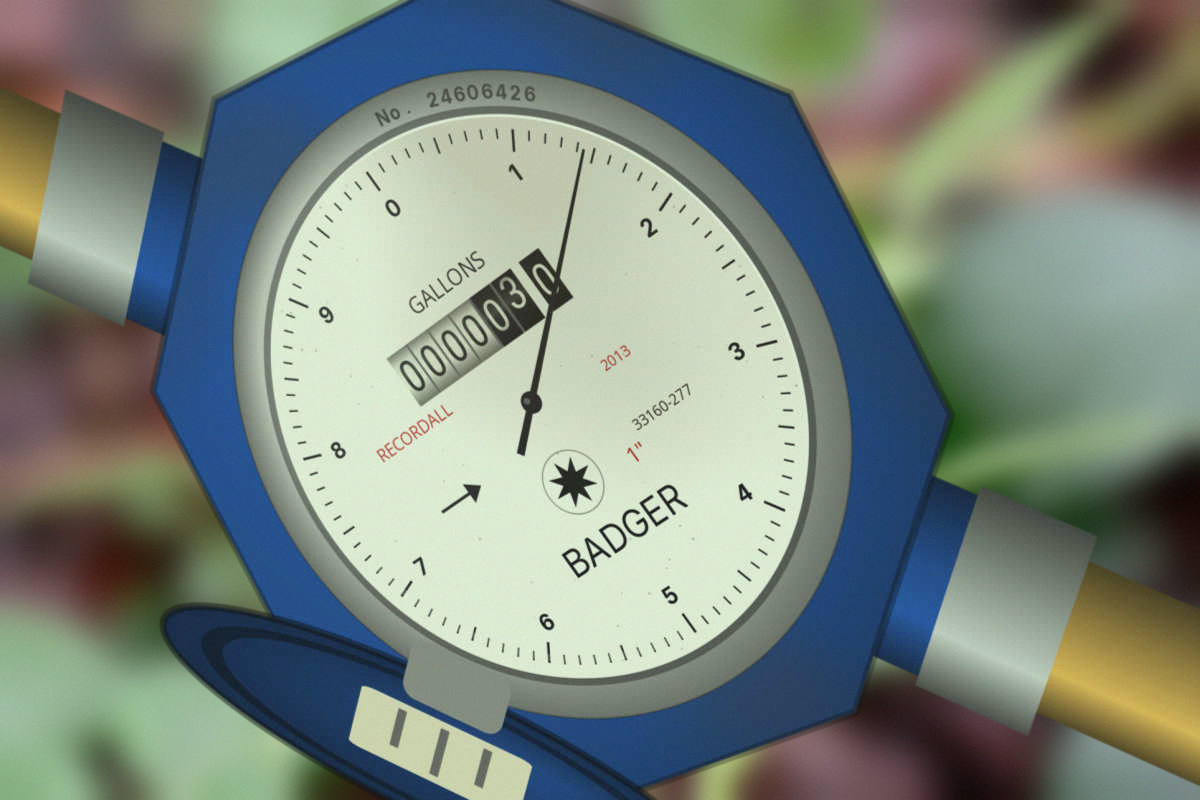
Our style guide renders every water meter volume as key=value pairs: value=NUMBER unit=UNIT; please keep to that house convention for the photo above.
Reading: value=31.4 unit=gal
